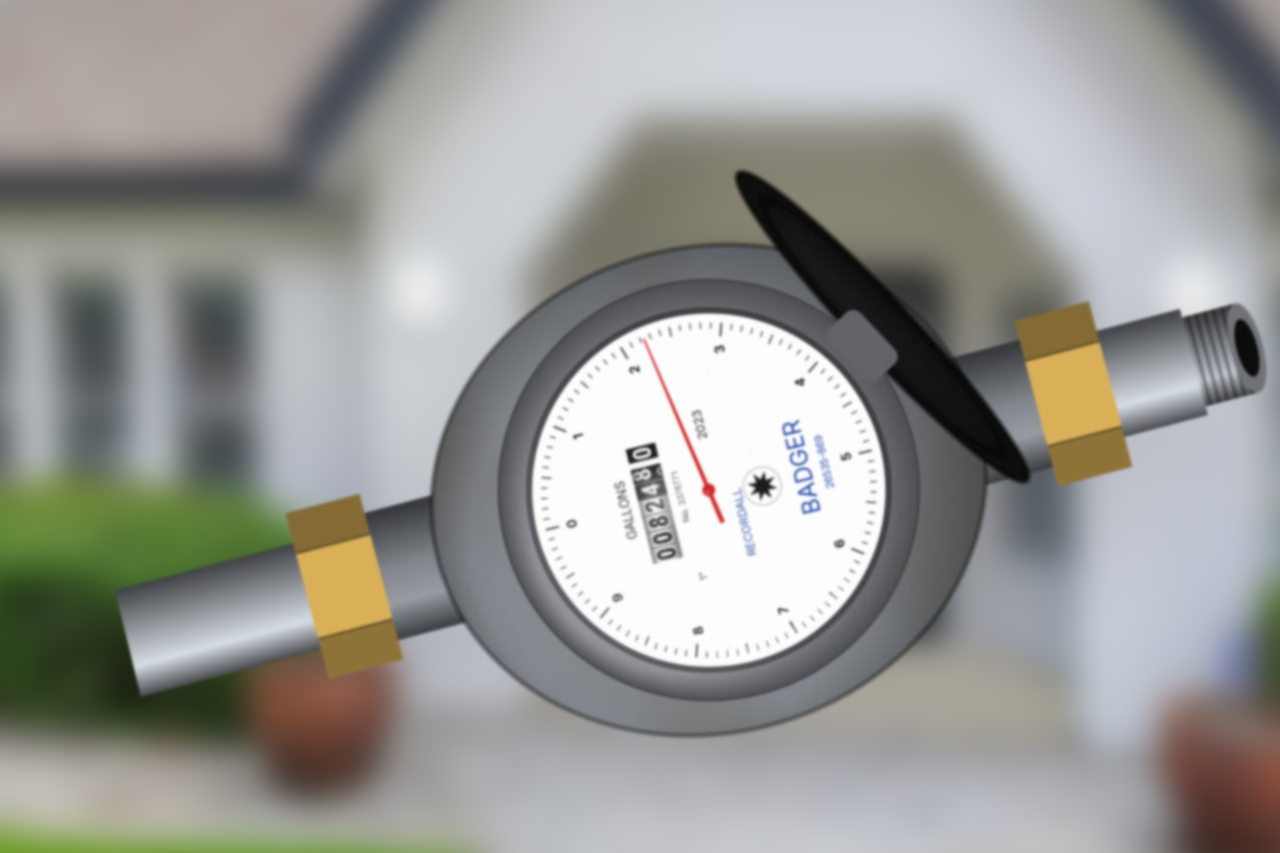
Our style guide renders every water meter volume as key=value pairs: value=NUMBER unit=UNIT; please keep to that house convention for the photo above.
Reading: value=82482.2 unit=gal
